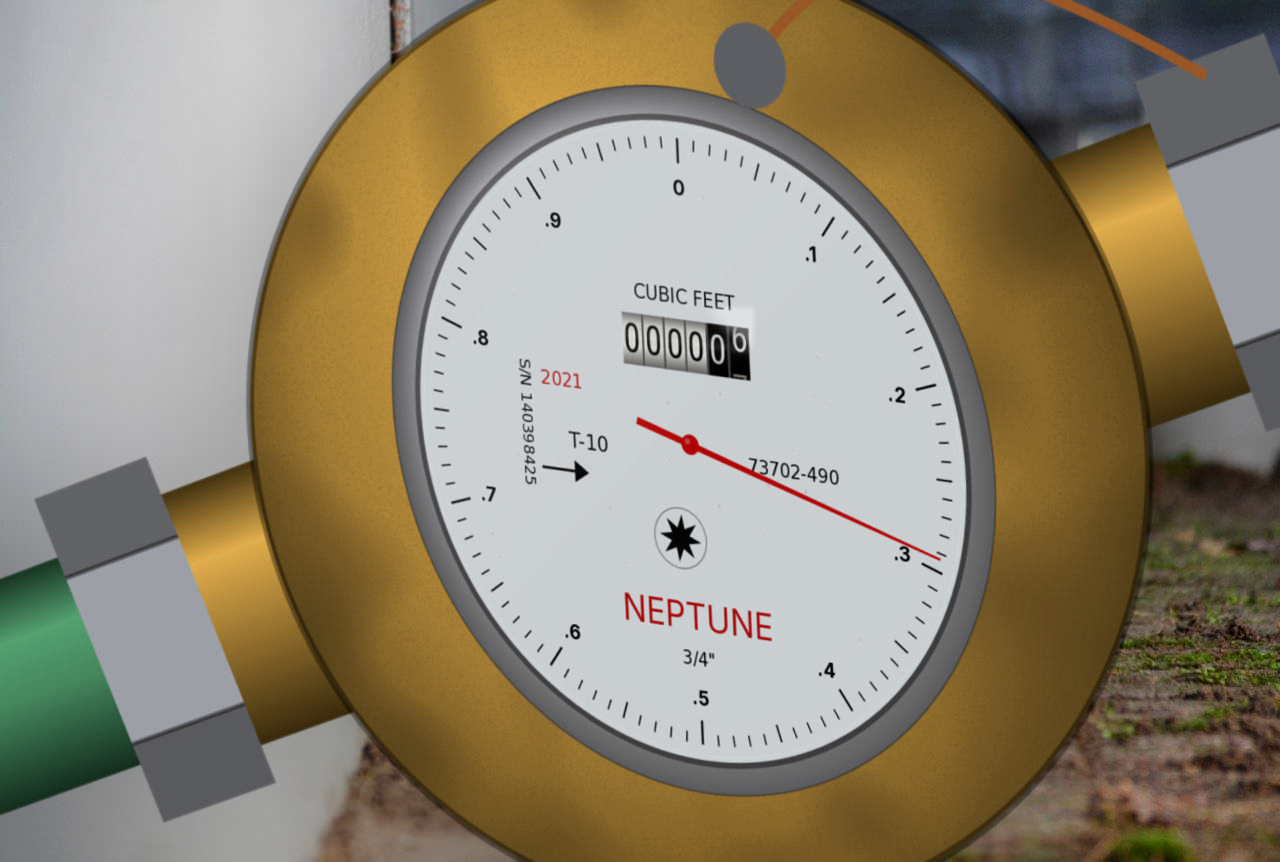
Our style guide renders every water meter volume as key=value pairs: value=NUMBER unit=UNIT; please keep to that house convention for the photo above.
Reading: value=6.29 unit=ft³
